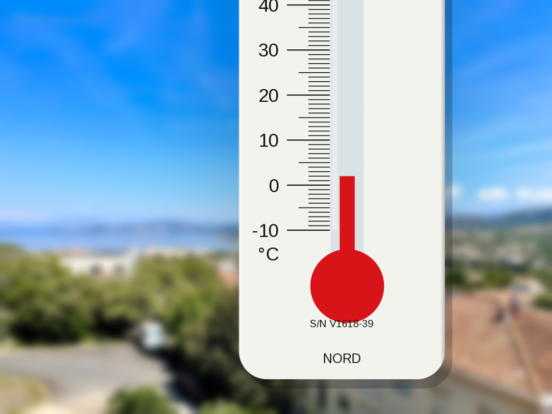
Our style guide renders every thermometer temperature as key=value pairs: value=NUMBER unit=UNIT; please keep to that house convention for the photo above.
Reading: value=2 unit=°C
